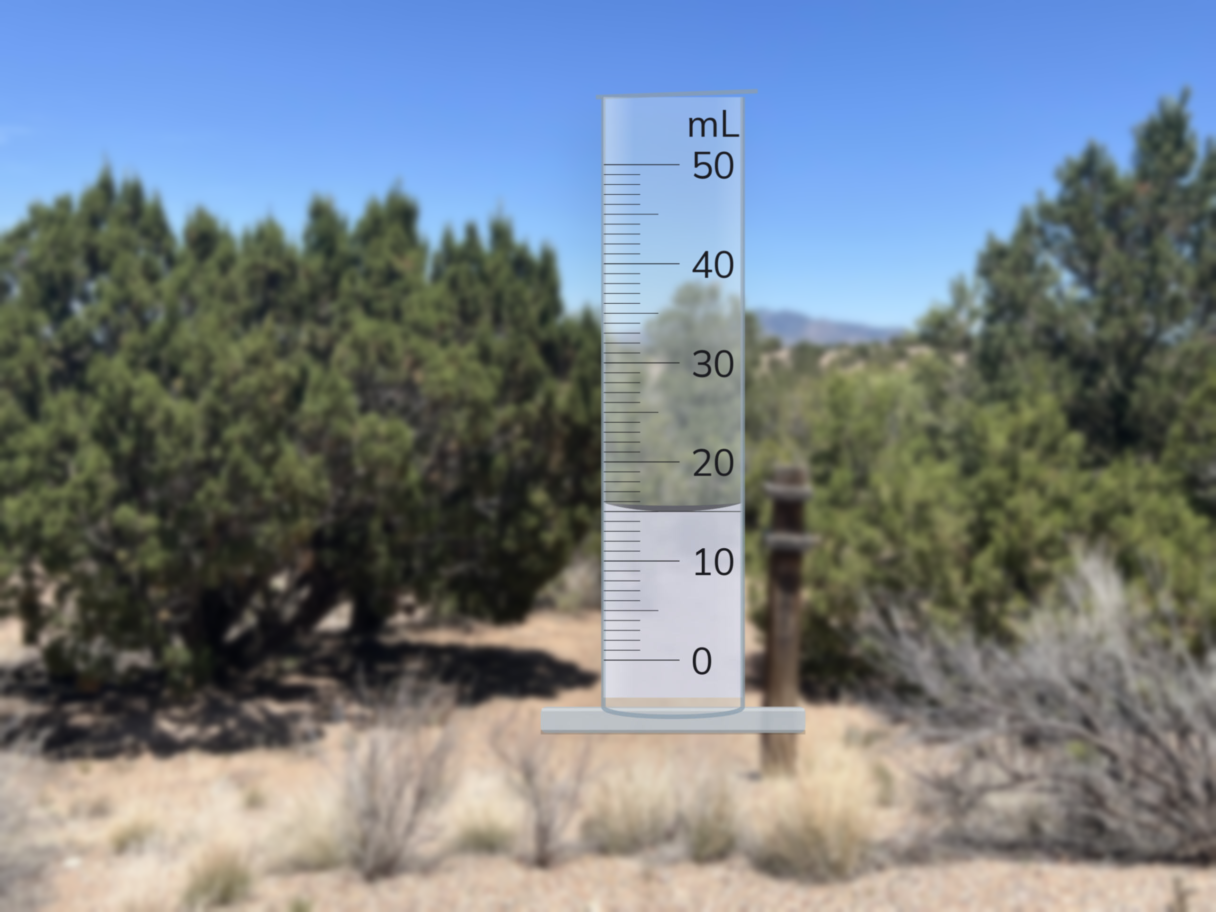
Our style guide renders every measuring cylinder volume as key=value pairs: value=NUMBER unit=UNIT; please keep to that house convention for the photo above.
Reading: value=15 unit=mL
